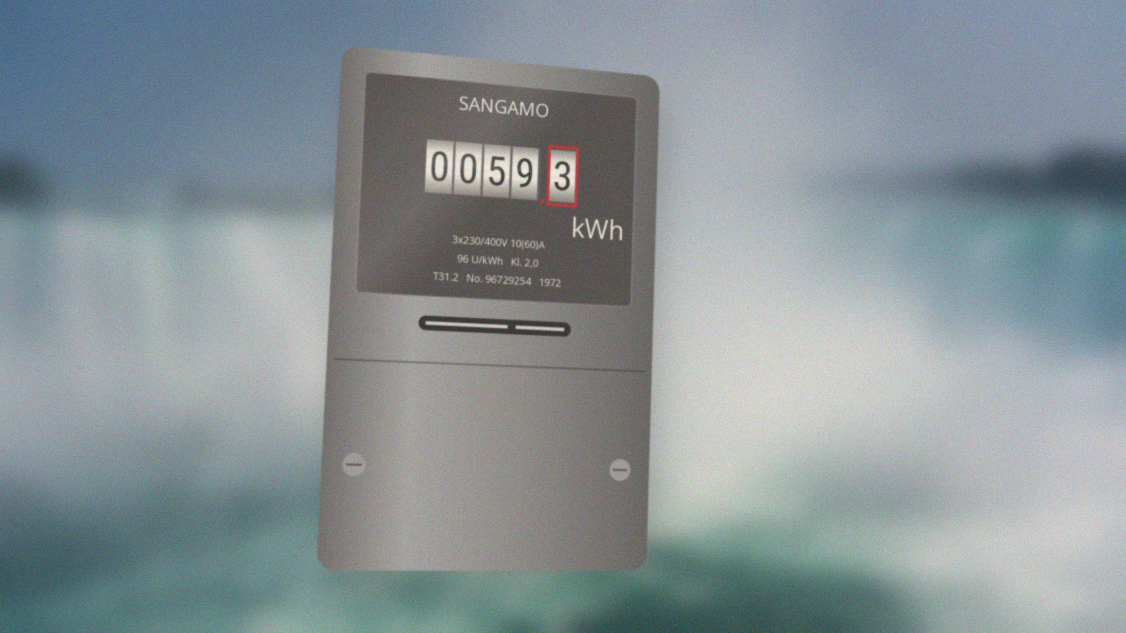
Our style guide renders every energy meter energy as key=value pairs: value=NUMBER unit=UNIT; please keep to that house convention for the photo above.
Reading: value=59.3 unit=kWh
